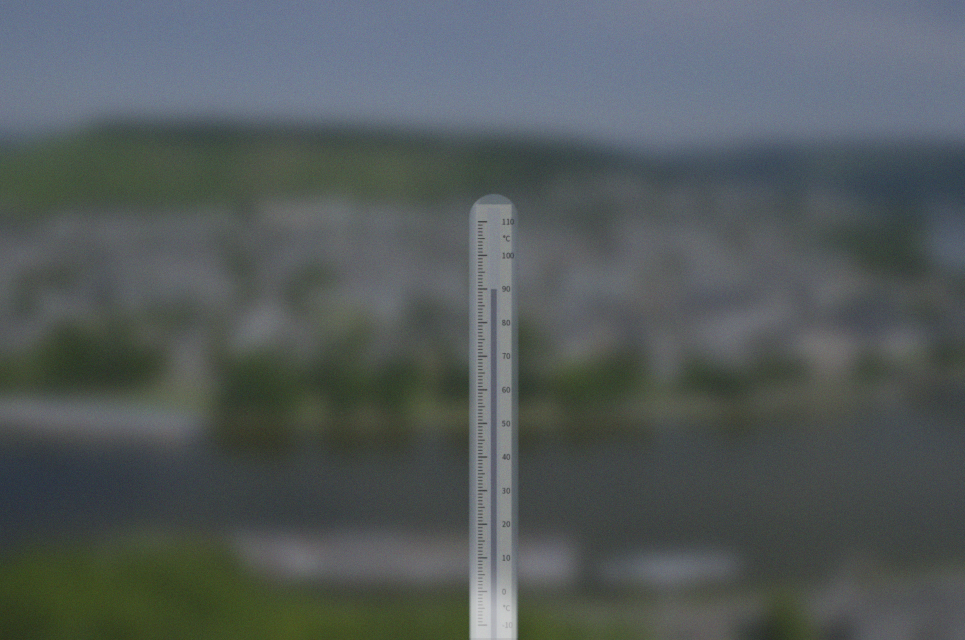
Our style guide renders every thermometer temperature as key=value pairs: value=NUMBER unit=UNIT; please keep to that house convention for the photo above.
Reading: value=90 unit=°C
